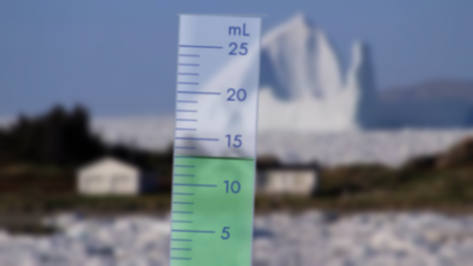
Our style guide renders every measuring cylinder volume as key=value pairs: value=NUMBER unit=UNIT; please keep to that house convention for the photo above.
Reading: value=13 unit=mL
